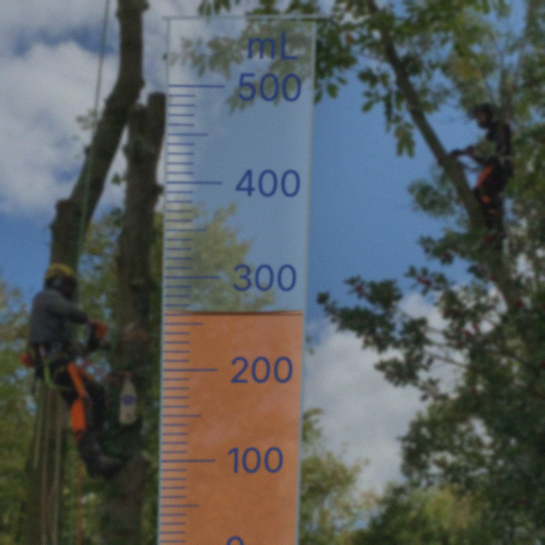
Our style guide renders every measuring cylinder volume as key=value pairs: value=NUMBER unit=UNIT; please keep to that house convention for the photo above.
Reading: value=260 unit=mL
